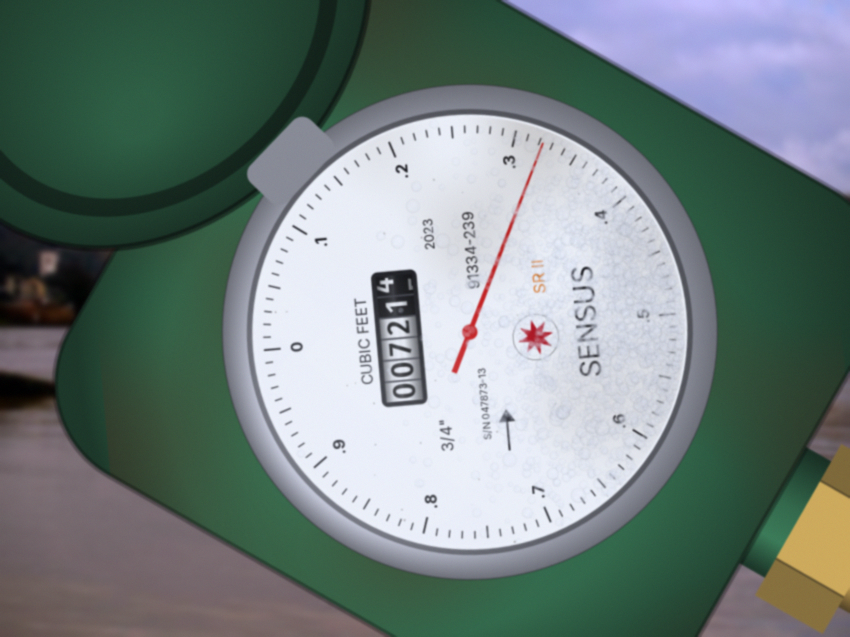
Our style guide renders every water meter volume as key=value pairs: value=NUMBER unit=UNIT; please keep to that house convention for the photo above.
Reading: value=7214.32 unit=ft³
